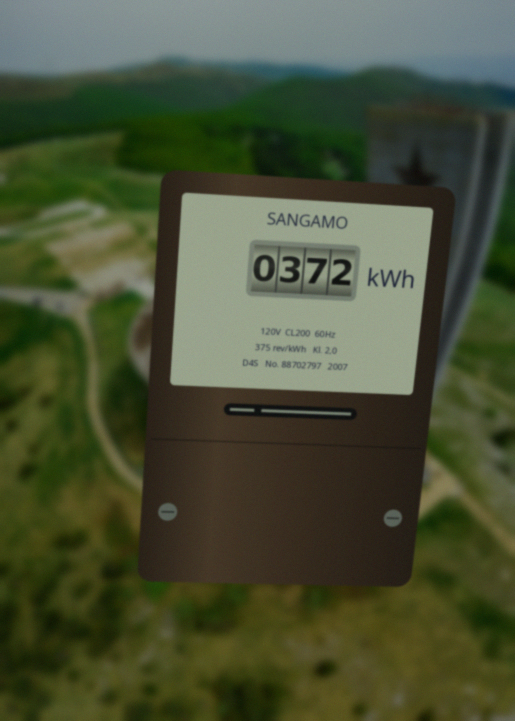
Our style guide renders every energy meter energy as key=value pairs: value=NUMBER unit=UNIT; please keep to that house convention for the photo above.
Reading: value=372 unit=kWh
